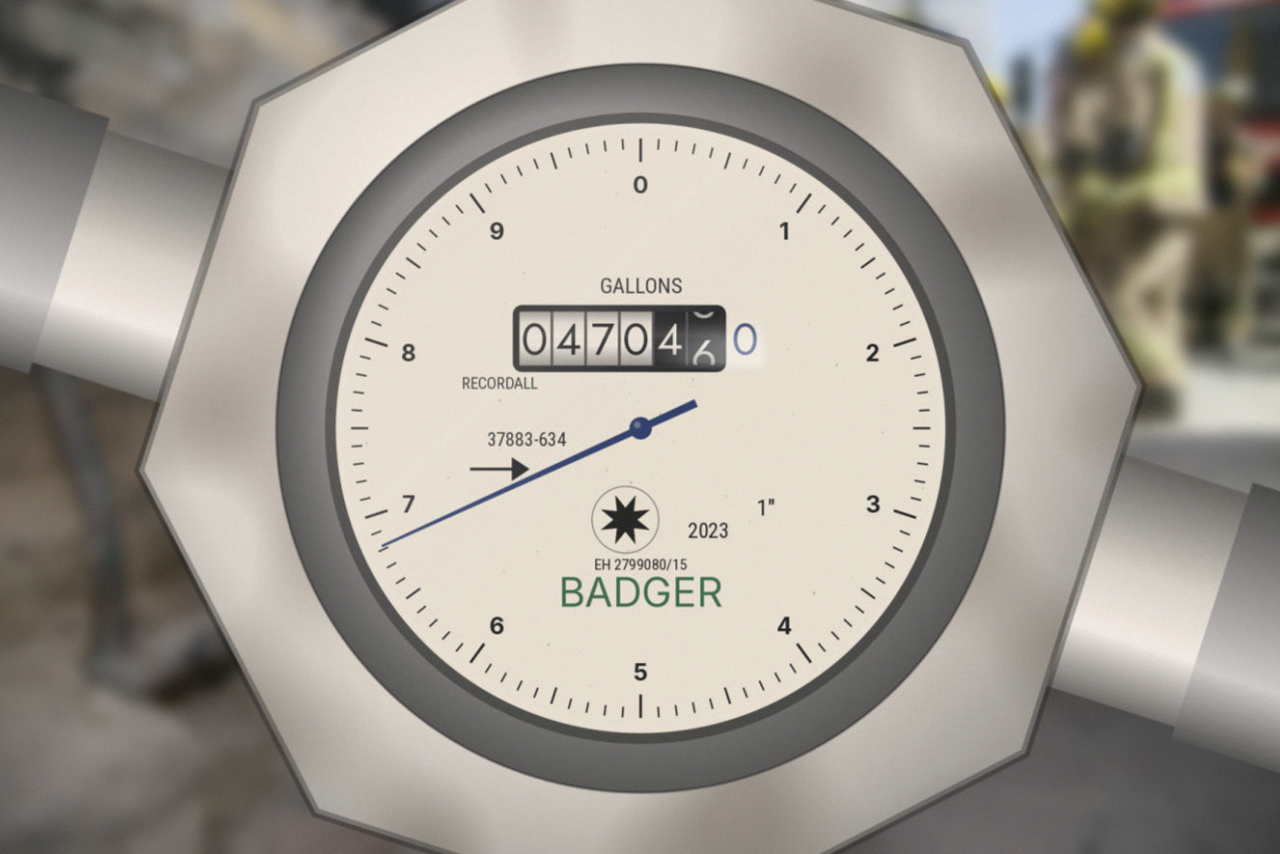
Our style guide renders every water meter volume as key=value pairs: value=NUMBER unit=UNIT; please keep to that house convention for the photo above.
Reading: value=470456.8 unit=gal
